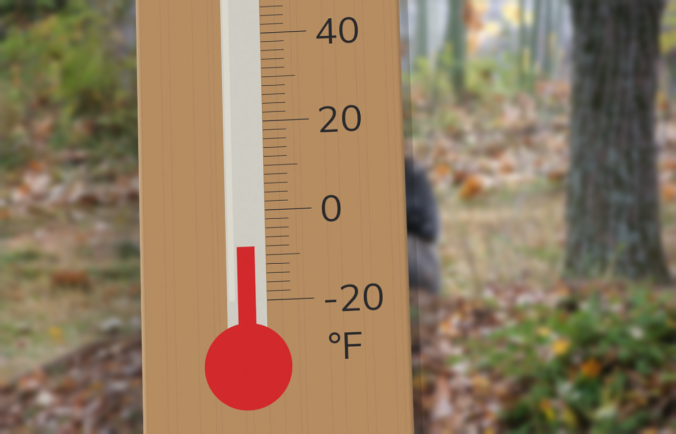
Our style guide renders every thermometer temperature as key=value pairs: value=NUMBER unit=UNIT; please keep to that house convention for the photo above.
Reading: value=-8 unit=°F
